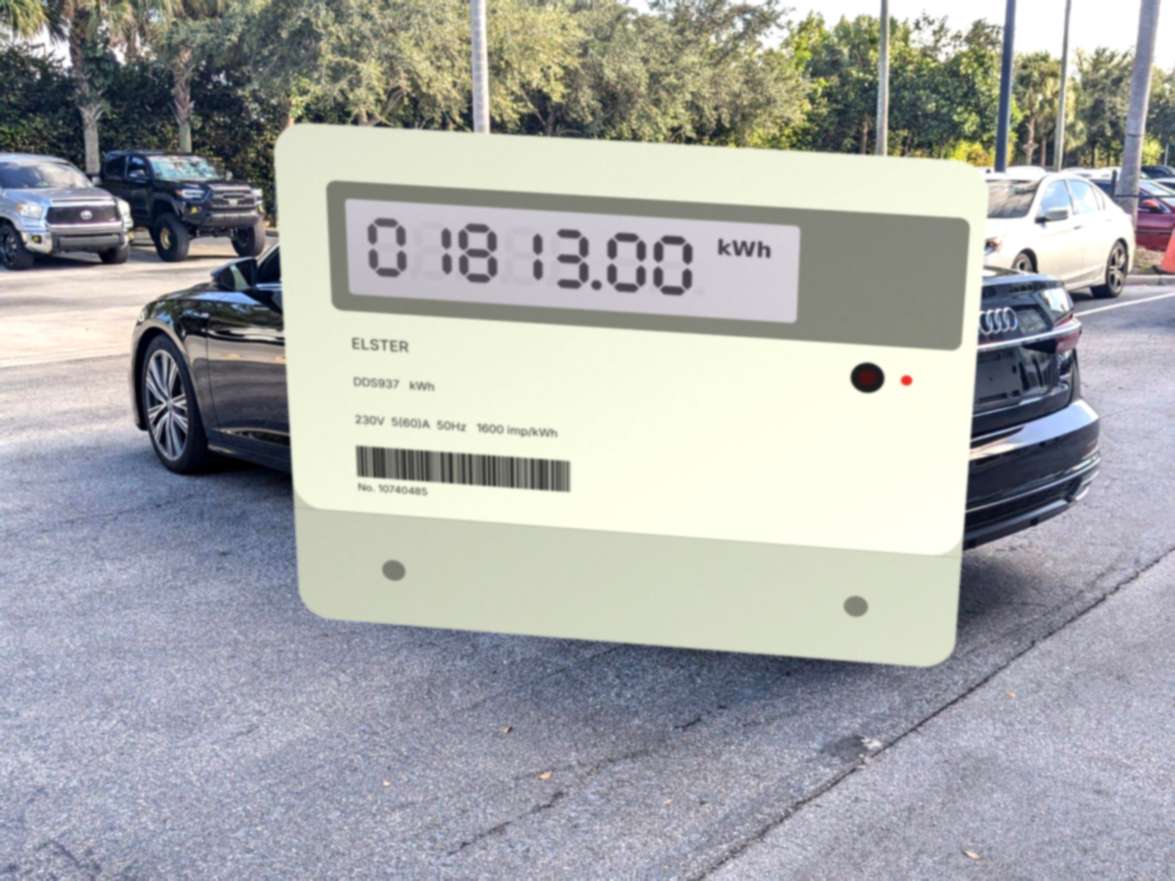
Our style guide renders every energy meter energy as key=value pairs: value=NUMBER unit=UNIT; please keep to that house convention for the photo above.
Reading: value=1813.00 unit=kWh
